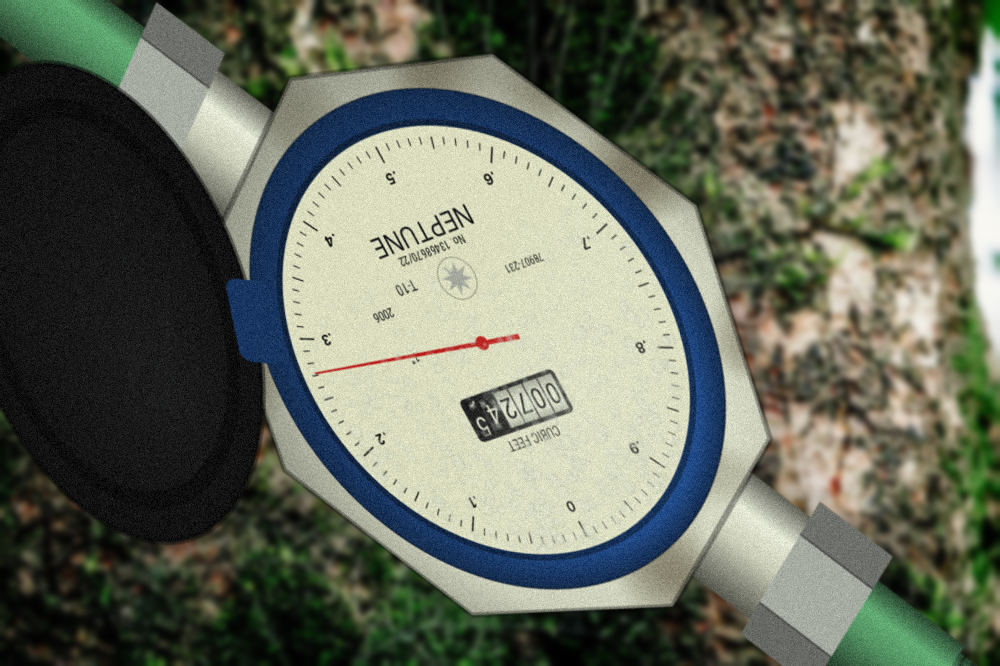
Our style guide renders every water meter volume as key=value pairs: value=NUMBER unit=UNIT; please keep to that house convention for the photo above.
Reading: value=7245.27 unit=ft³
